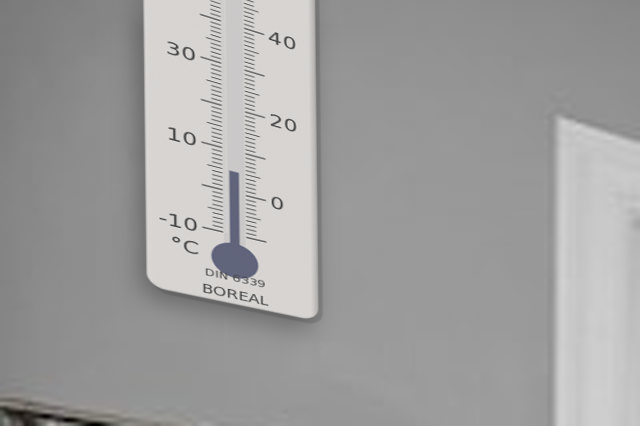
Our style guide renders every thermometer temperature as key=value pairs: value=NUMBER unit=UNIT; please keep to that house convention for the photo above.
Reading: value=5 unit=°C
